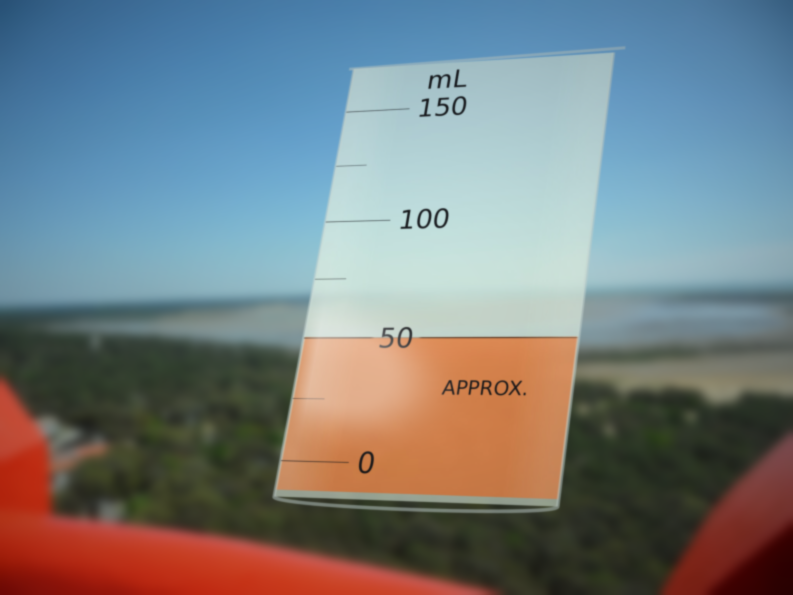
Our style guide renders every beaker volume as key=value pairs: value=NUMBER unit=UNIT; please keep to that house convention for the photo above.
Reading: value=50 unit=mL
